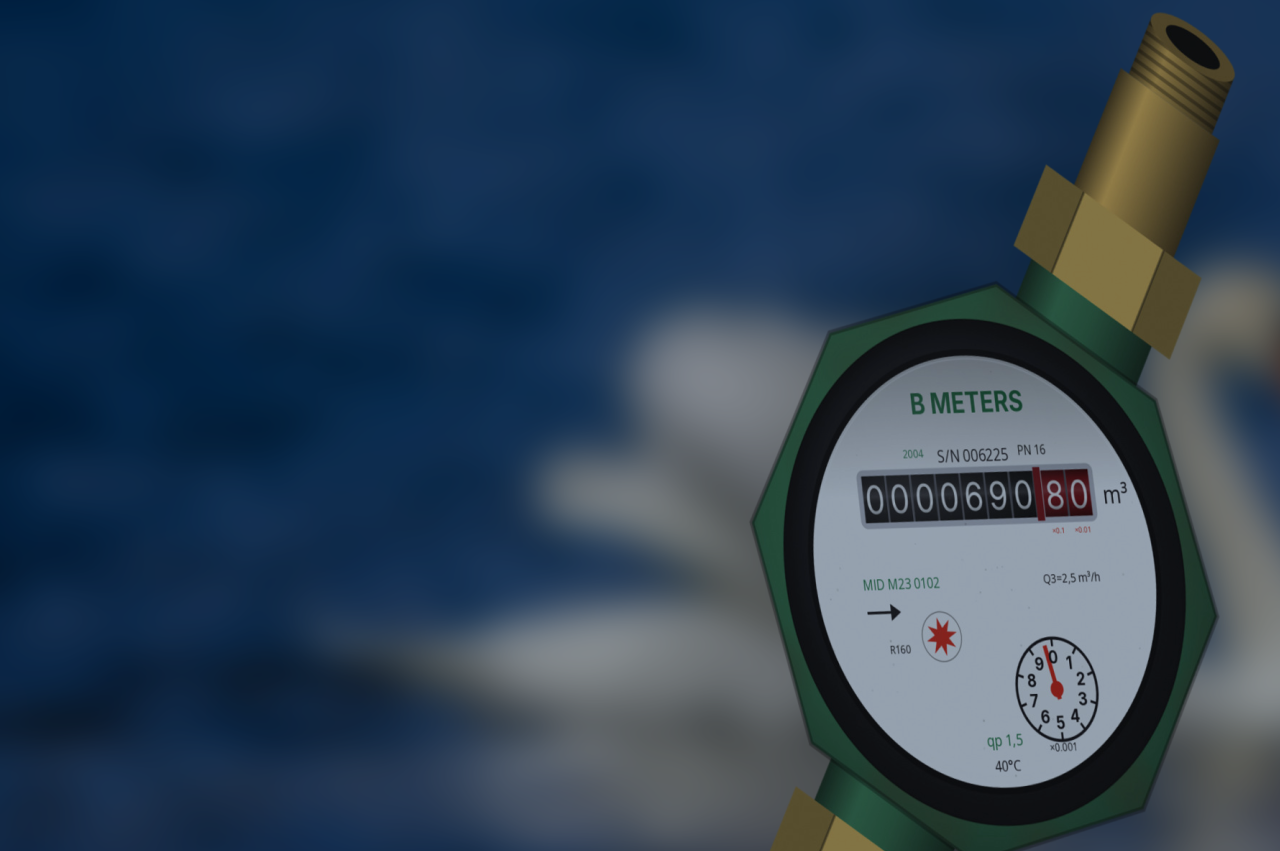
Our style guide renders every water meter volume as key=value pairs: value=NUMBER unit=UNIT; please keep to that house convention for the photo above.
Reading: value=690.799 unit=m³
